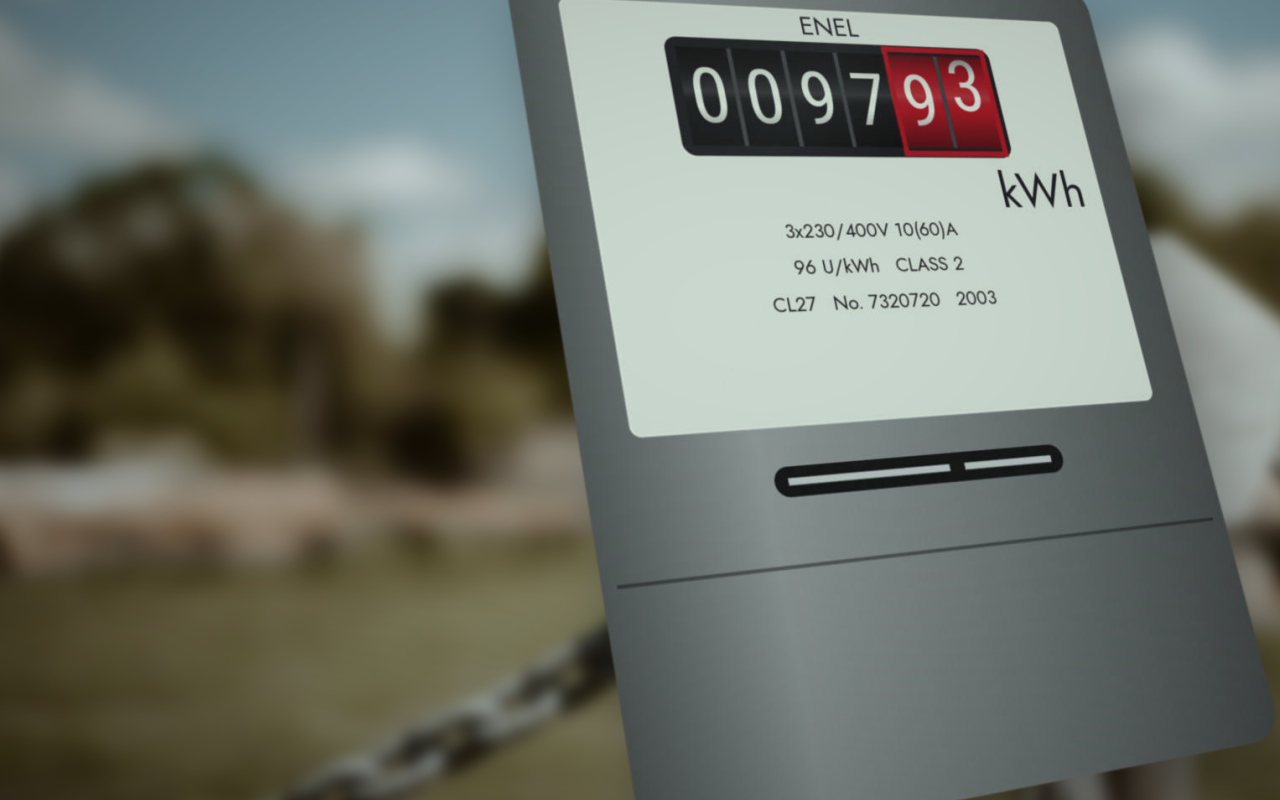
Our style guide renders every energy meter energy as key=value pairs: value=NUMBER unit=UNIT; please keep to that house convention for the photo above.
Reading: value=97.93 unit=kWh
